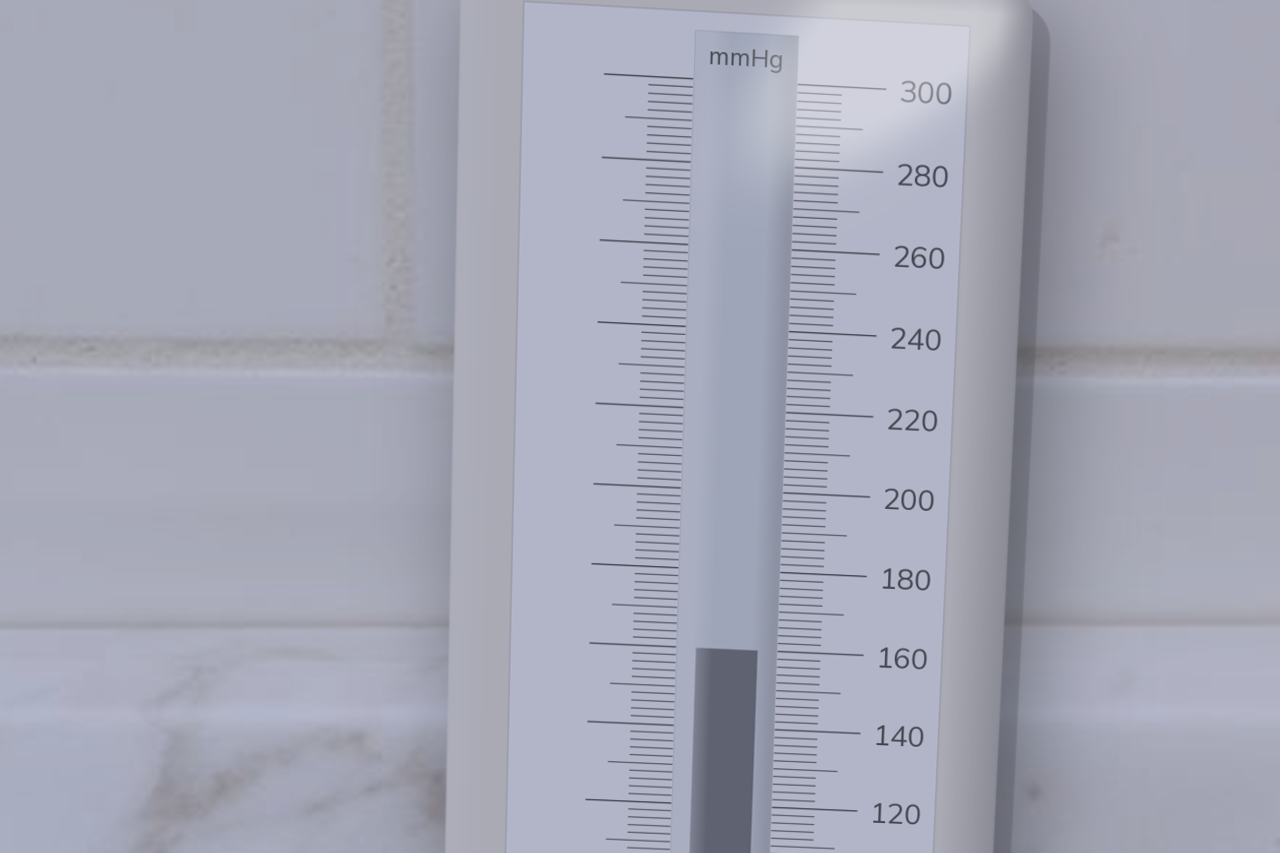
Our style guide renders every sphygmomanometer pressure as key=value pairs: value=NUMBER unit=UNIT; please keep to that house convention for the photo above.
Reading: value=160 unit=mmHg
